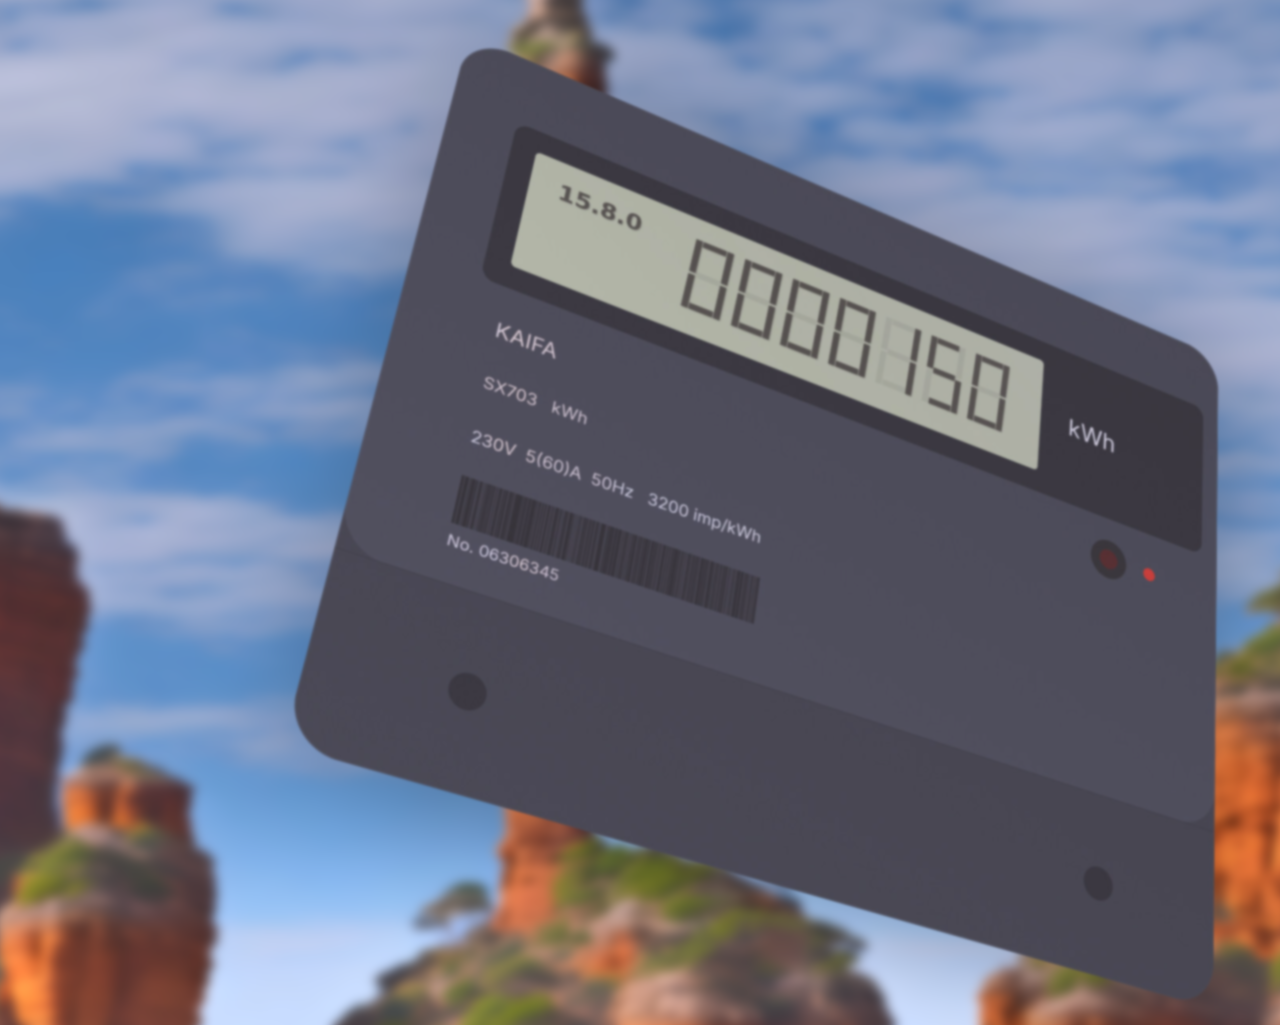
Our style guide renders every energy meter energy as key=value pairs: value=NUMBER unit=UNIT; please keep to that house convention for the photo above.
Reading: value=150 unit=kWh
